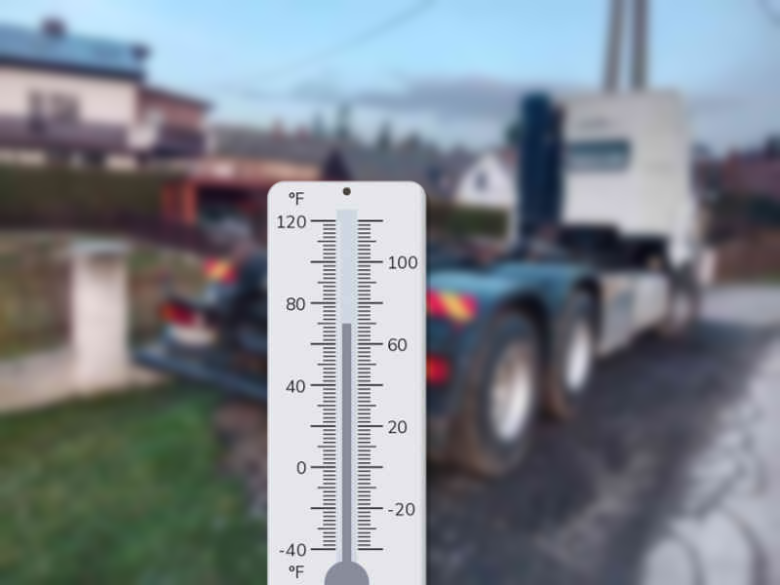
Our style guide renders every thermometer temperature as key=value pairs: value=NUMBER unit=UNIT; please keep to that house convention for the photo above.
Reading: value=70 unit=°F
